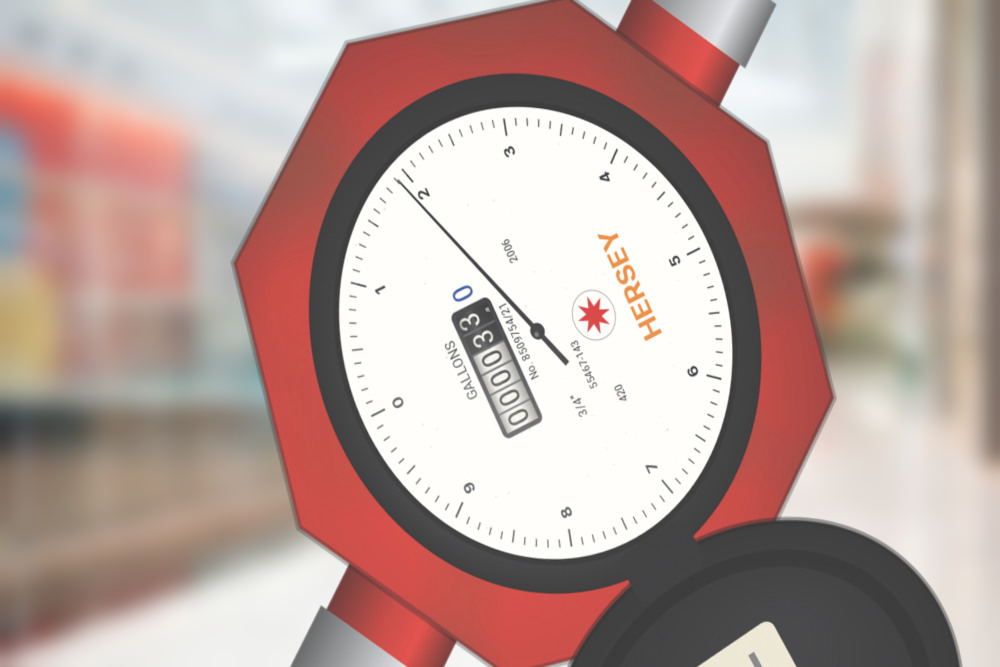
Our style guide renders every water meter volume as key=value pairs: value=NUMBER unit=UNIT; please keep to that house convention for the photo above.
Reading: value=331.9 unit=gal
